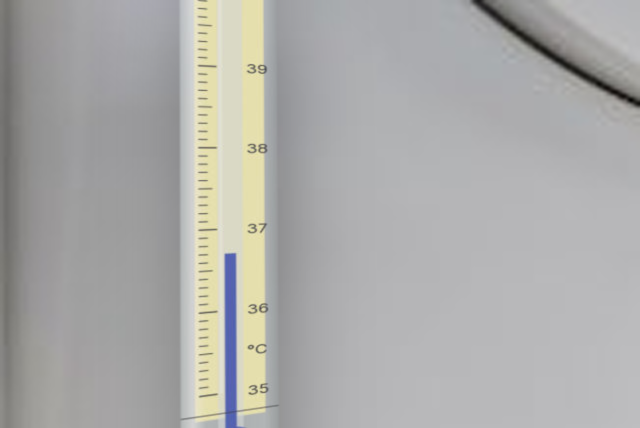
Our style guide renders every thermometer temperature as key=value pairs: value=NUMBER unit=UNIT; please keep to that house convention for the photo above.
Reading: value=36.7 unit=°C
